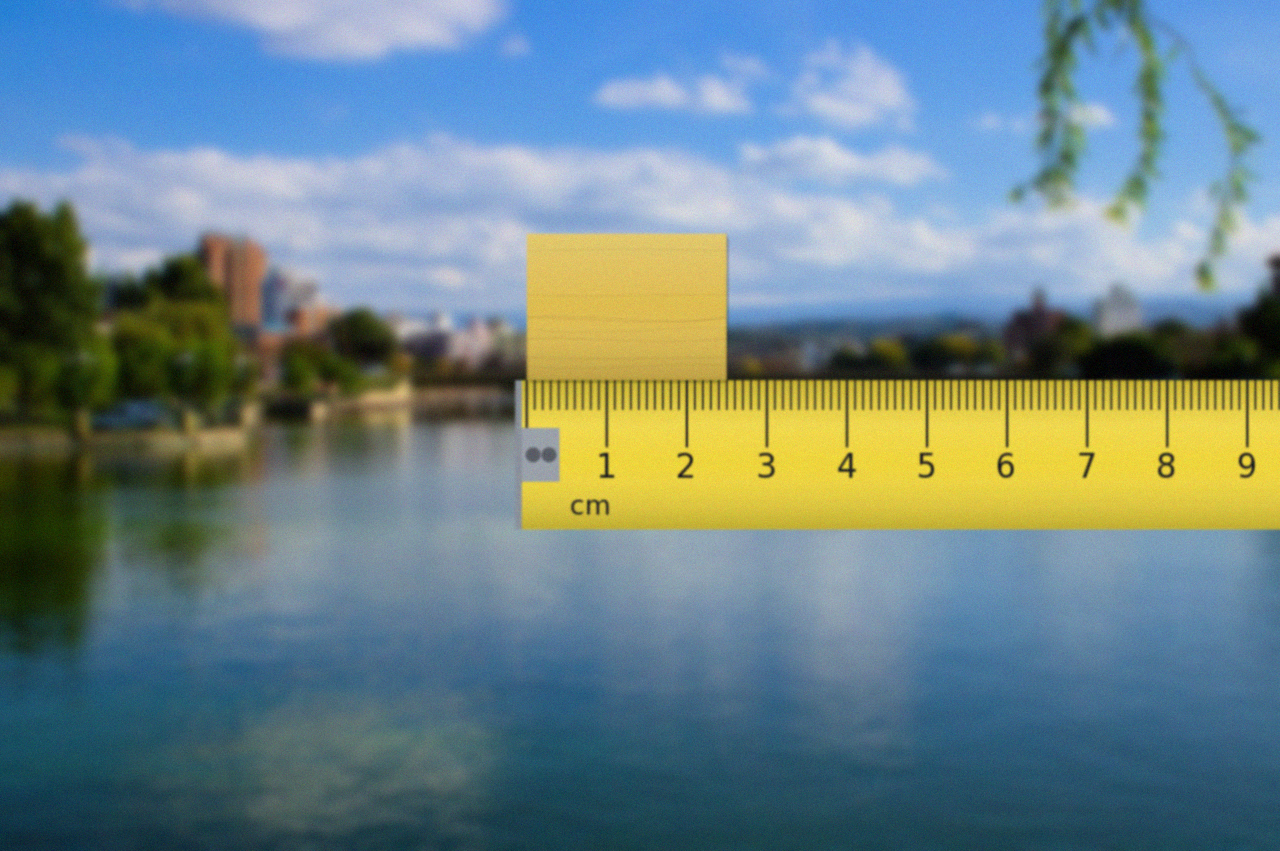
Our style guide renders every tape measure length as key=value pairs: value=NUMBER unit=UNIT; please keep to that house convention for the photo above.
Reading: value=2.5 unit=cm
